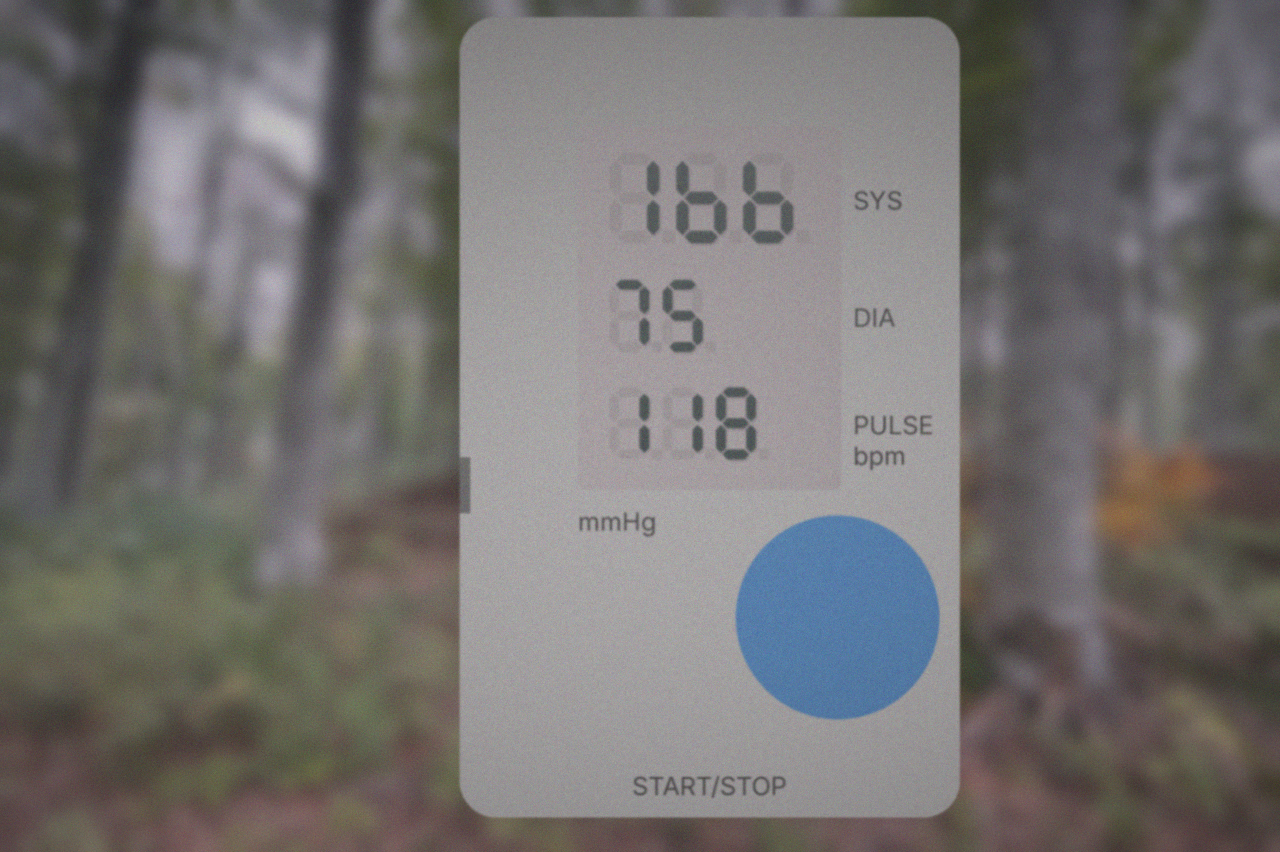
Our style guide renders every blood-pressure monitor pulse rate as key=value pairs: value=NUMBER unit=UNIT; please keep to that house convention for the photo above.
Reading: value=118 unit=bpm
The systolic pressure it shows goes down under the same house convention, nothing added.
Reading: value=166 unit=mmHg
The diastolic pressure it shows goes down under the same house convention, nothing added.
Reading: value=75 unit=mmHg
